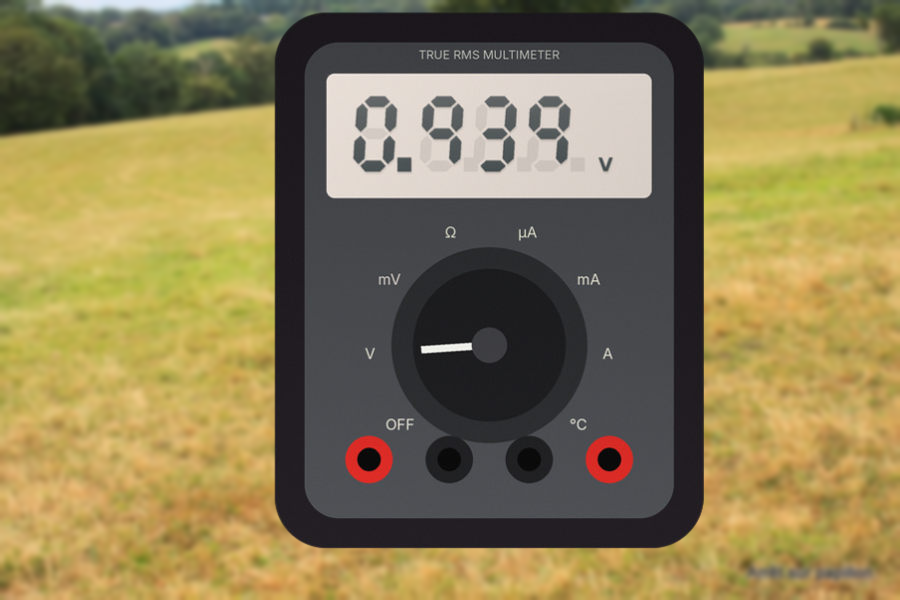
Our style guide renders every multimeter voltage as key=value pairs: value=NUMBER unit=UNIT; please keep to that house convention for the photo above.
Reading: value=0.939 unit=V
